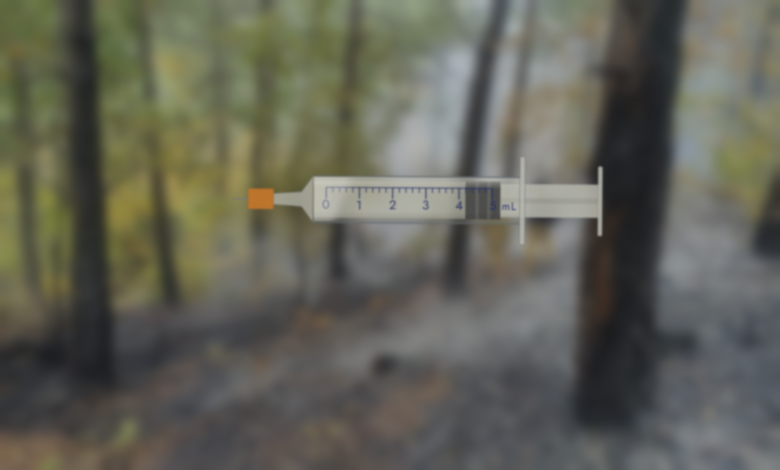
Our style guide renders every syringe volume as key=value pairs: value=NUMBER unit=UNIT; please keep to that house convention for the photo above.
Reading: value=4.2 unit=mL
